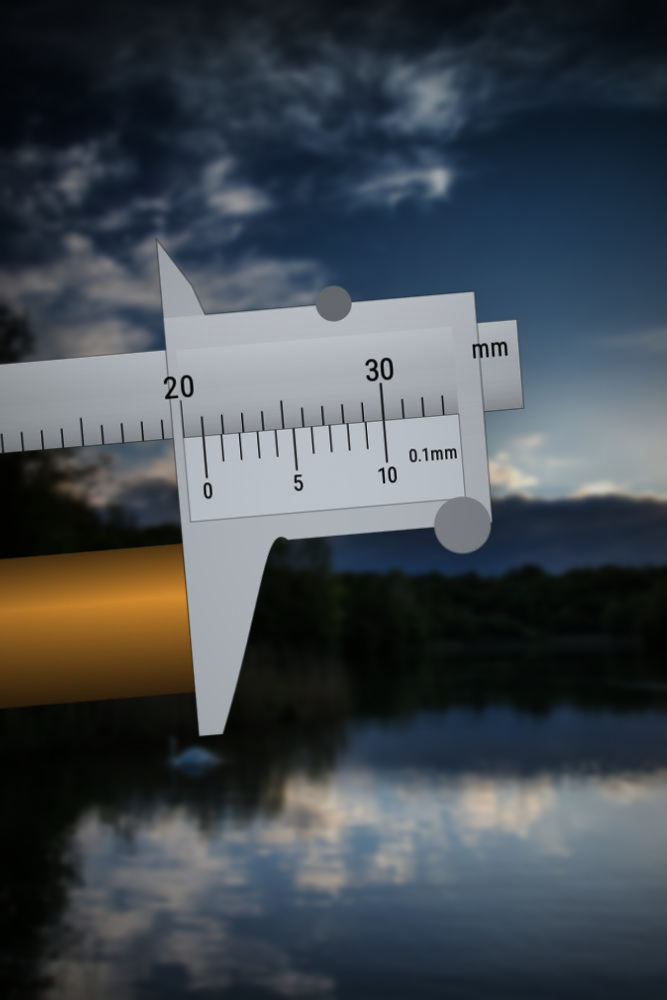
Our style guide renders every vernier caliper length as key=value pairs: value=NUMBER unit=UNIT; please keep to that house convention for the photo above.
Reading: value=21.0 unit=mm
